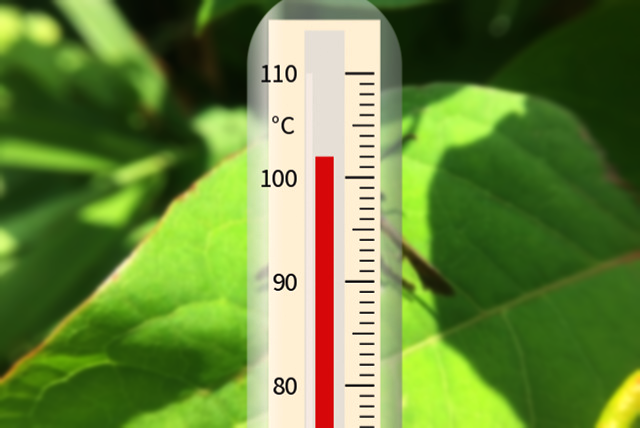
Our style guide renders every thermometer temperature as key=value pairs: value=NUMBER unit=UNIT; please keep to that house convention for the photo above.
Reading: value=102 unit=°C
